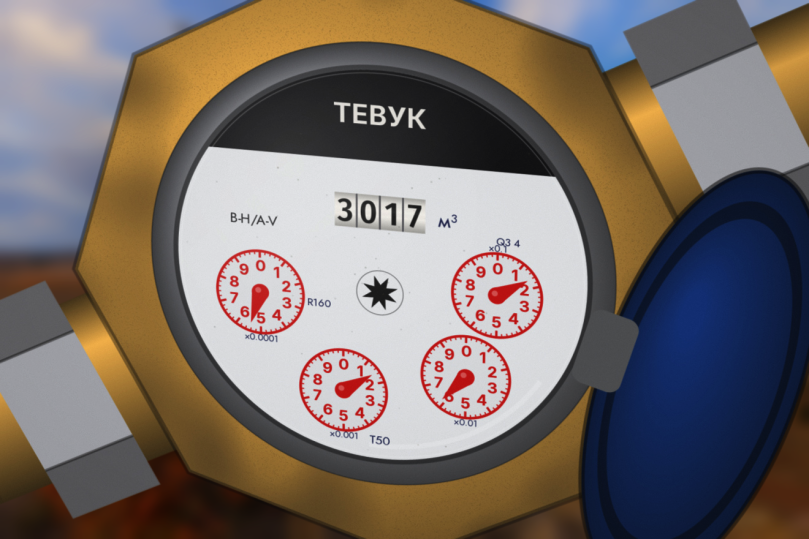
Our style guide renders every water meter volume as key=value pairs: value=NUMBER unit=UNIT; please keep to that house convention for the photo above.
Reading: value=3017.1615 unit=m³
